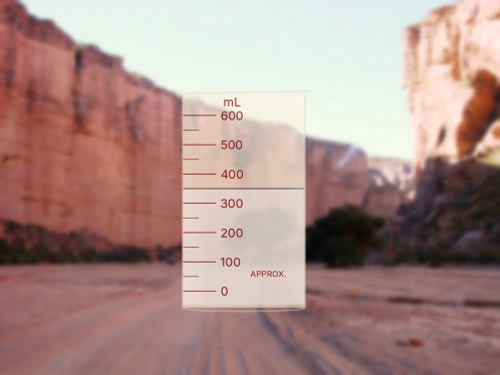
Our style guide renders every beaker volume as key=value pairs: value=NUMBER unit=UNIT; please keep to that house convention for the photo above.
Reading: value=350 unit=mL
